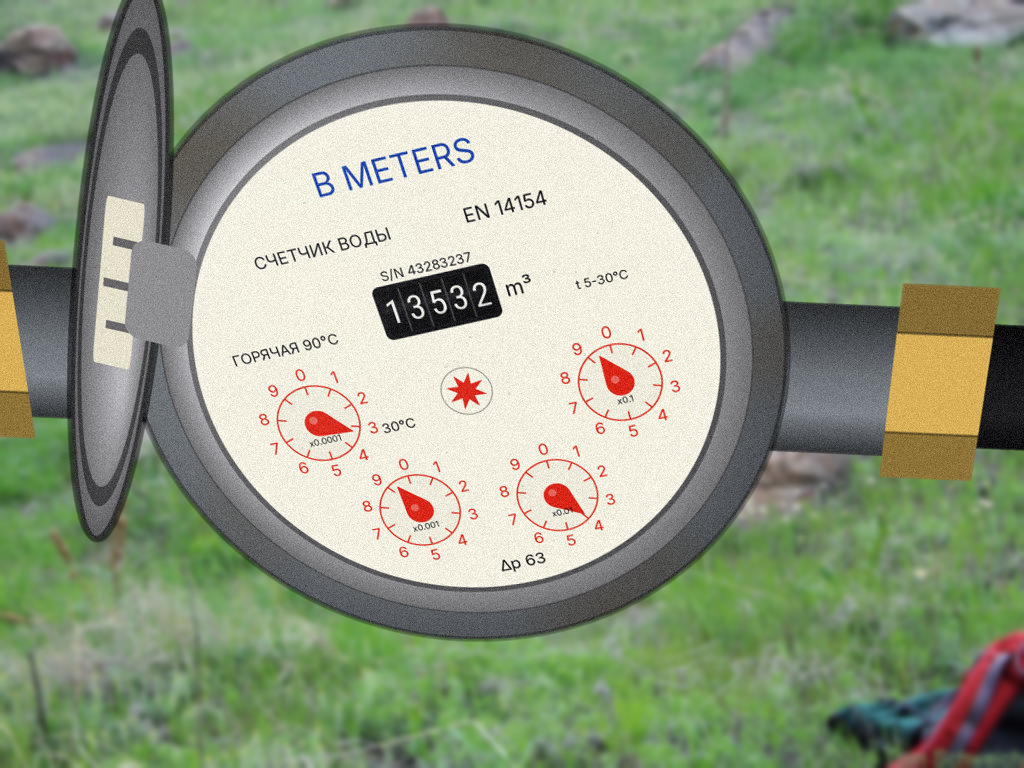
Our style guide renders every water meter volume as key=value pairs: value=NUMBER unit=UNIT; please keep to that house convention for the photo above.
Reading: value=13531.9393 unit=m³
